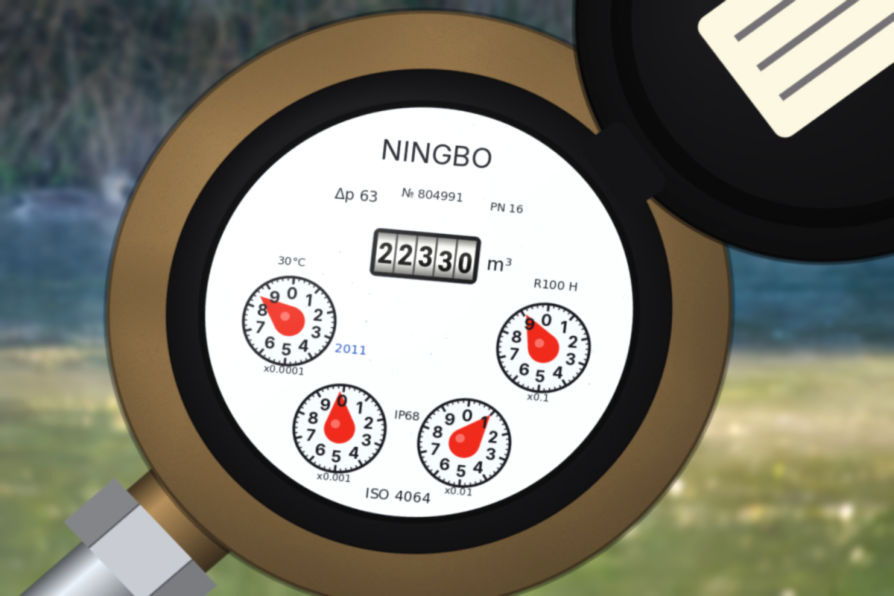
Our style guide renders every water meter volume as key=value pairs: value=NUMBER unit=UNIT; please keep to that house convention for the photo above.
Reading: value=22329.9098 unit=m³
